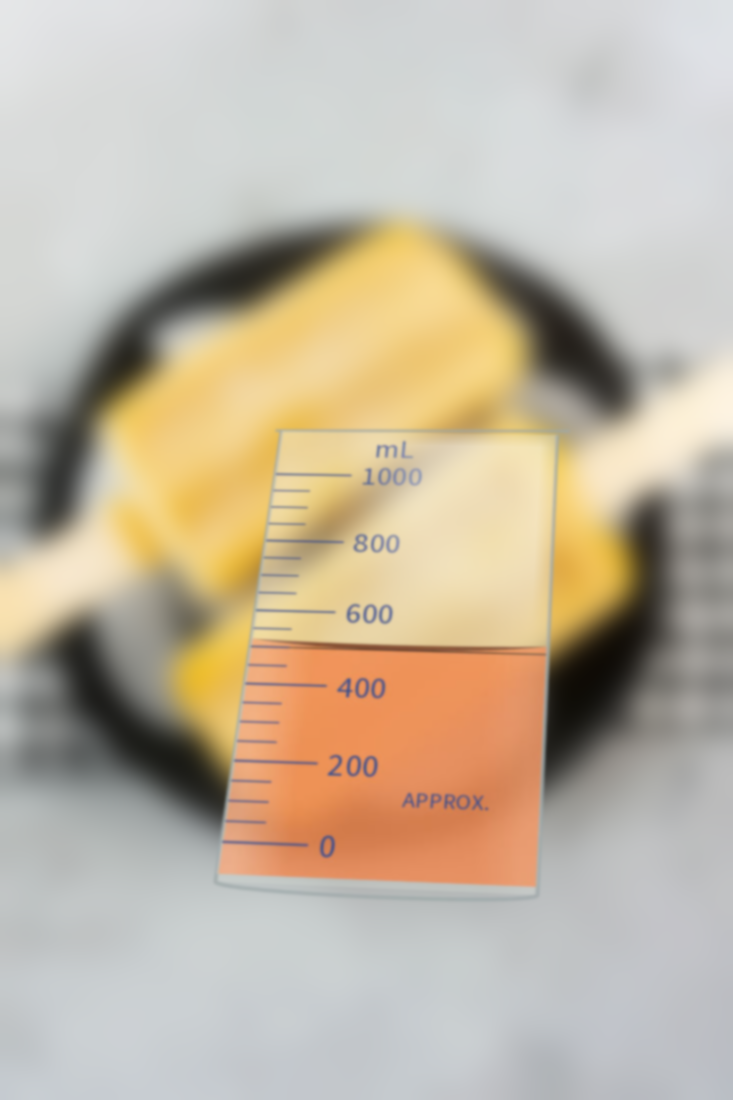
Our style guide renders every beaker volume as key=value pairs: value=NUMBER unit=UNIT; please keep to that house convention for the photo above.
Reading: value=500 unit=mL
